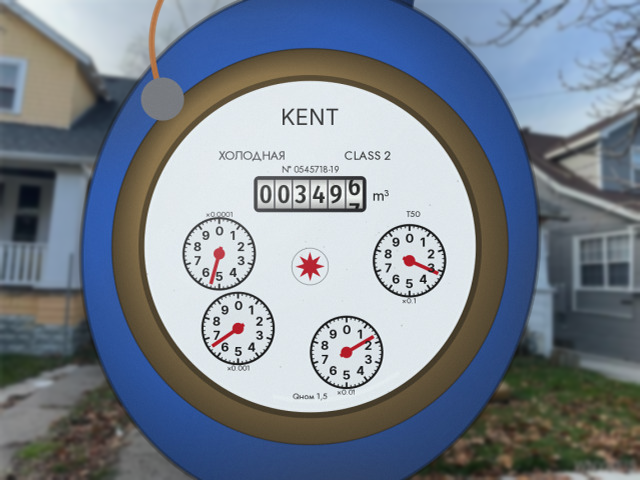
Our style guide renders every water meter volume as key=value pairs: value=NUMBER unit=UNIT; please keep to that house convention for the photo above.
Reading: value=3496.3165 unit=m³
